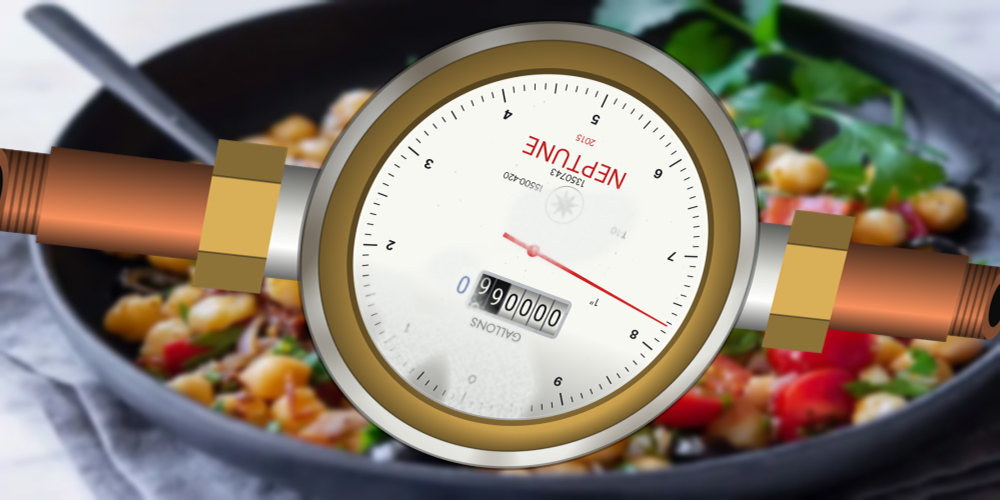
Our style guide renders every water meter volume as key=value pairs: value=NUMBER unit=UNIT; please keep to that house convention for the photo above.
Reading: value=657.7 unit=gal
